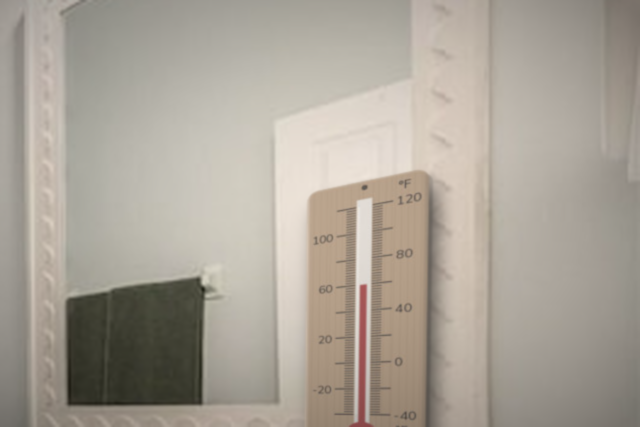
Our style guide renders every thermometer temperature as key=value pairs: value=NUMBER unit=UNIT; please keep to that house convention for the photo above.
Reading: value=60 unit=°F
